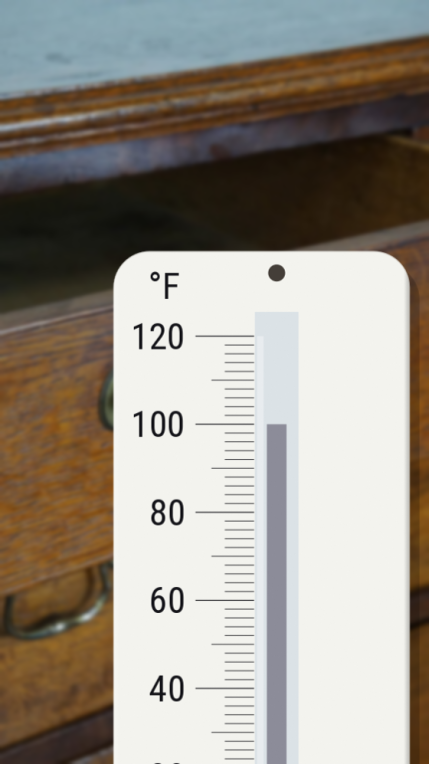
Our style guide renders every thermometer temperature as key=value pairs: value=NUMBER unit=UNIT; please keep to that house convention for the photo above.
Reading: value=100 unit=°F
